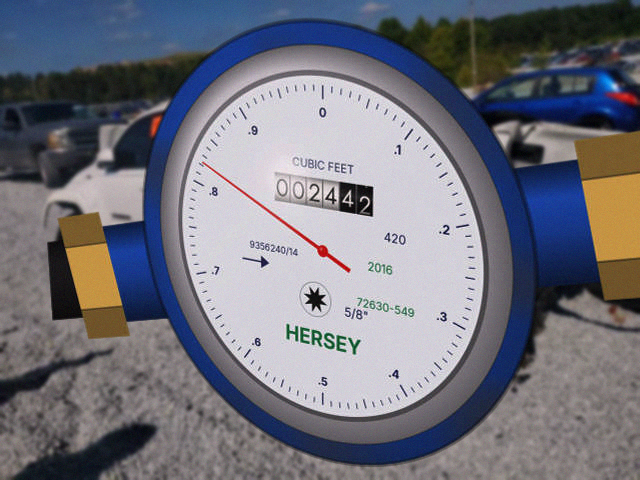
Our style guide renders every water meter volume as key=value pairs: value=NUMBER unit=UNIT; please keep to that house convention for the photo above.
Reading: value=2441.82 unit=ft³
